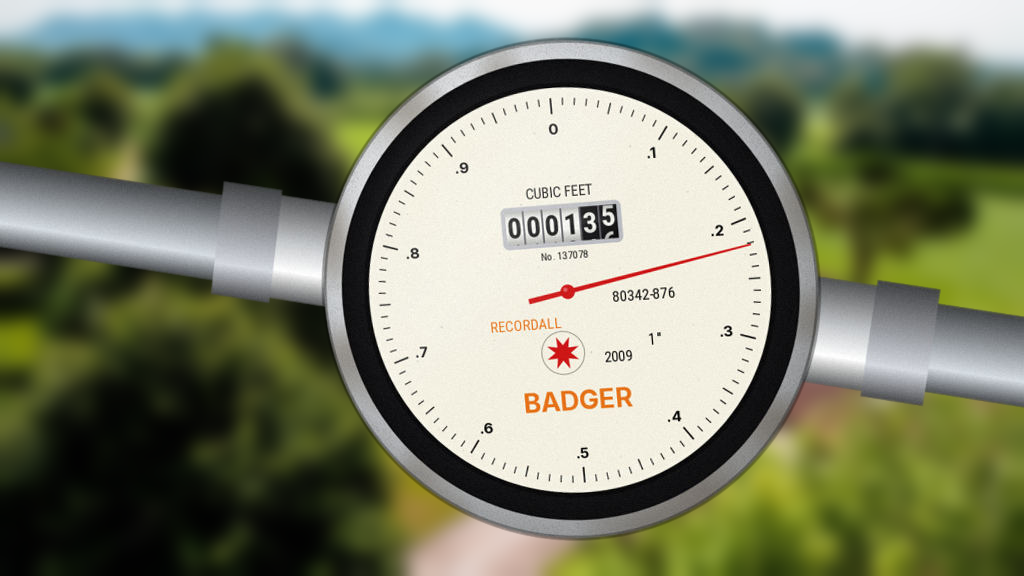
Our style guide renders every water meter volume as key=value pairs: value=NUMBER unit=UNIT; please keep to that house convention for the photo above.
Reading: value=135.22 unit=ft³
